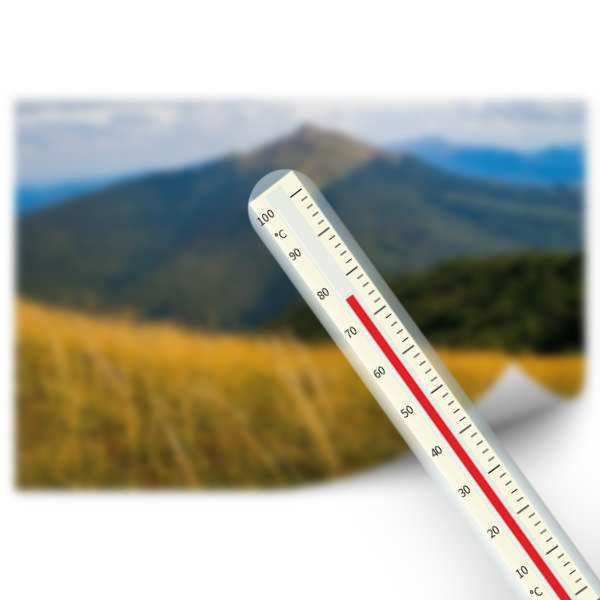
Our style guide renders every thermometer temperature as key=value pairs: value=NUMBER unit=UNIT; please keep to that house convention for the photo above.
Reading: value=76 unit=°C
